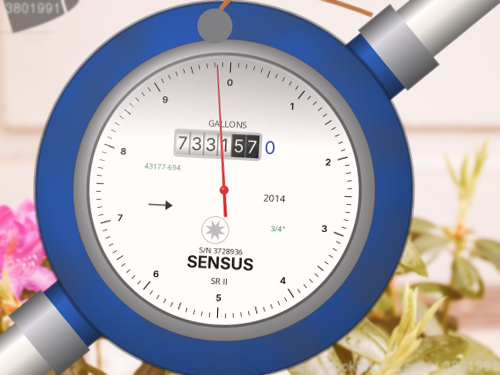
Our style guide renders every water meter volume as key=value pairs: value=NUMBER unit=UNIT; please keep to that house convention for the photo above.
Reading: value=7331569.8 unit=gal
